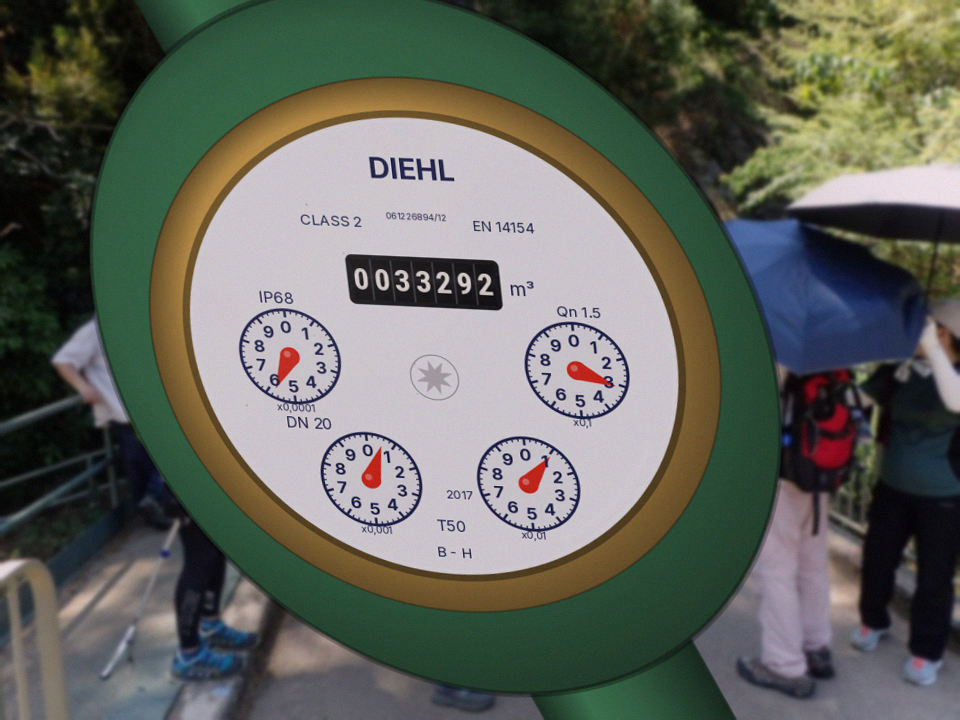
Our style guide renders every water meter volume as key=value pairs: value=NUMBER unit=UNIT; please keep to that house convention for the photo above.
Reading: value=33292.3105 unit=m³
